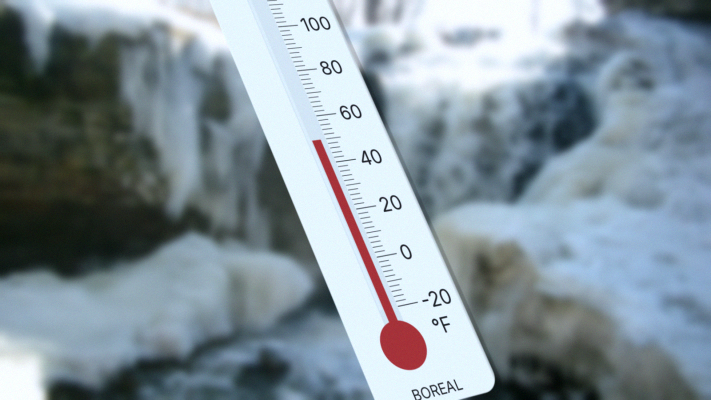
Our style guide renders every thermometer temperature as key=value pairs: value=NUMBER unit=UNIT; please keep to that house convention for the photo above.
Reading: value=50 unit=°F
